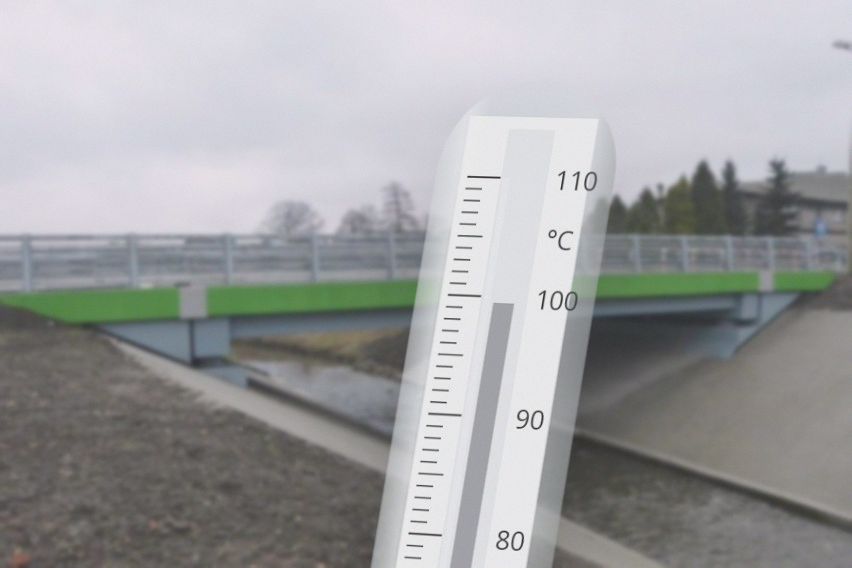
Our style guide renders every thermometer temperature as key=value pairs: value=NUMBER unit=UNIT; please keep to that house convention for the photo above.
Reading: value=99.5 unit=°C
